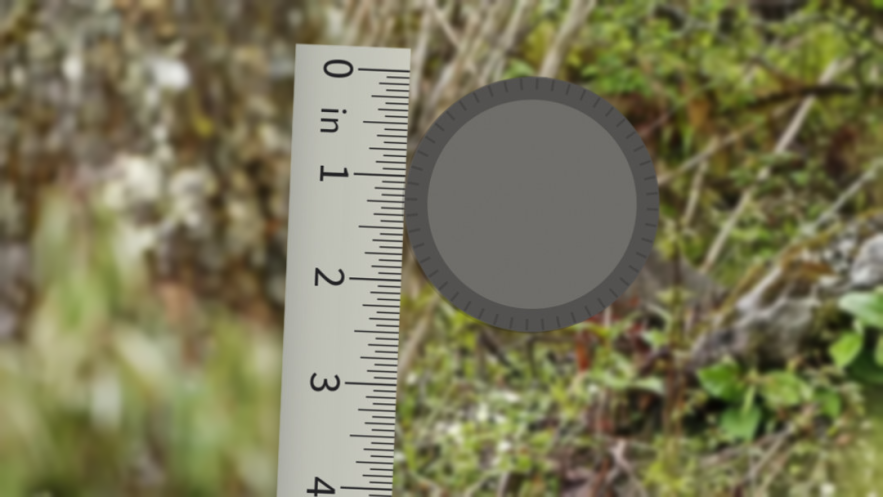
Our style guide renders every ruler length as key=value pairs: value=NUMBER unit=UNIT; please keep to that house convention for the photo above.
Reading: value=2.4375 unit=in
